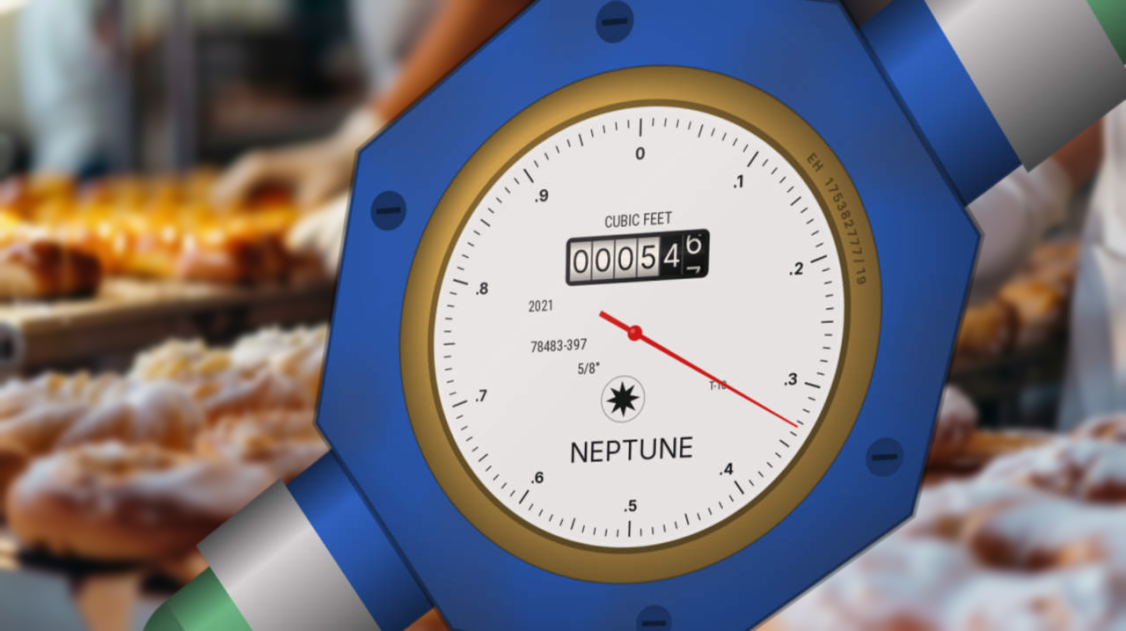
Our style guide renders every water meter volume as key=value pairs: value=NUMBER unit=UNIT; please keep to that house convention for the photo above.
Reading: value=546.33 unit=ft³
